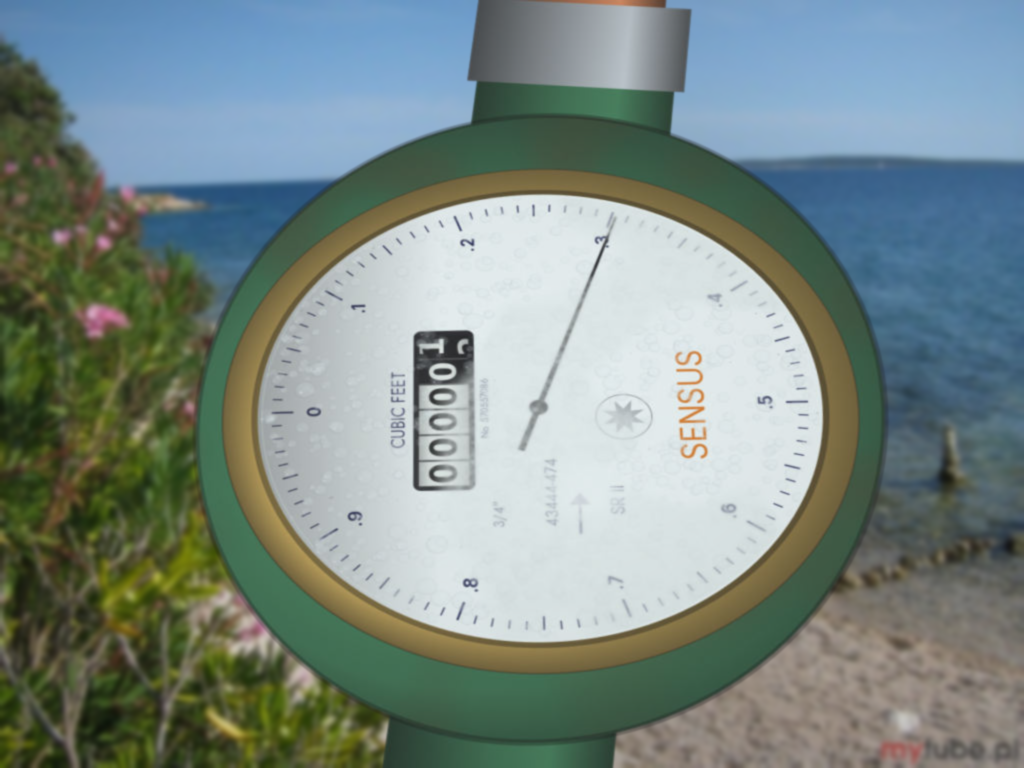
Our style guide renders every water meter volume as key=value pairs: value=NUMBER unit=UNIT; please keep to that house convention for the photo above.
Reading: value=1.30 unit=ft³
